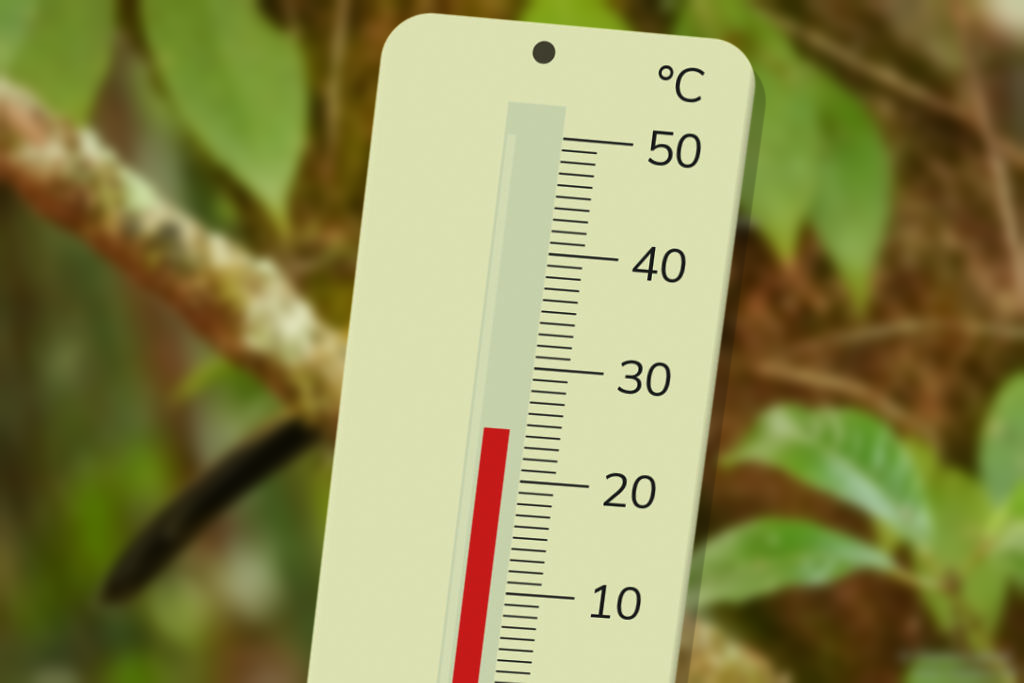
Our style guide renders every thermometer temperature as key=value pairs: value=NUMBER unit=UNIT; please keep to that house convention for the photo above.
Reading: value=24.5 unit=°C
